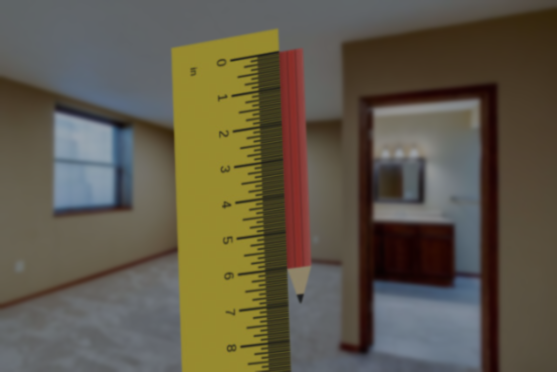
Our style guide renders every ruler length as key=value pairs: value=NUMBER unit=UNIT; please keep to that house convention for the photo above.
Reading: value=7 unit=in
